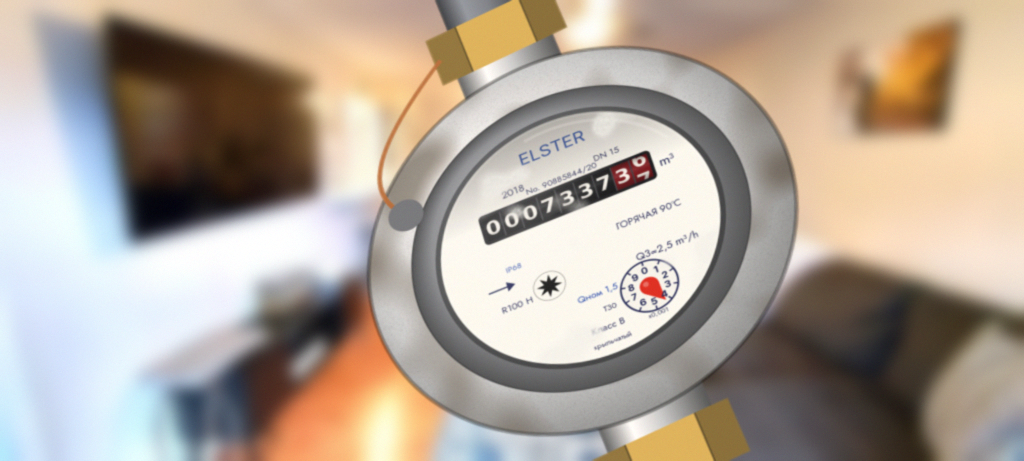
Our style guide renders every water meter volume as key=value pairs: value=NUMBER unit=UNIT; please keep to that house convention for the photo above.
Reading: value=7337.364 unit=m³
